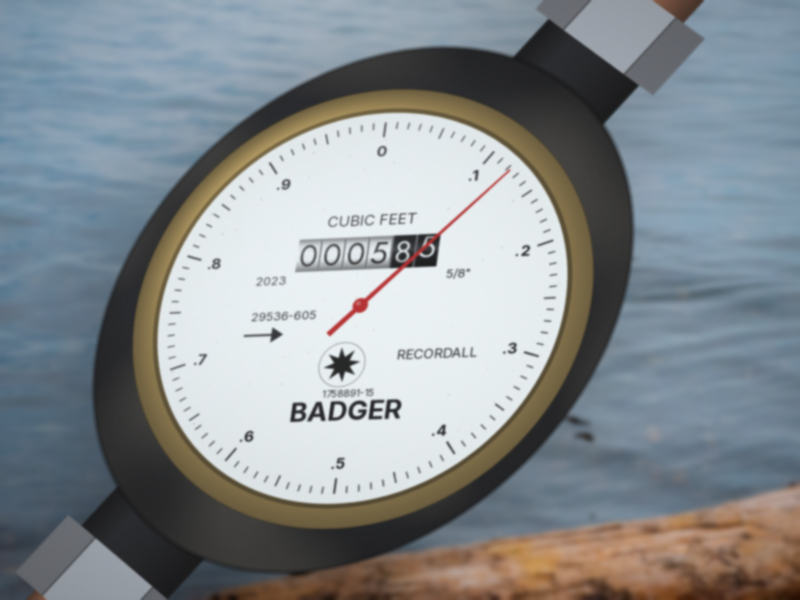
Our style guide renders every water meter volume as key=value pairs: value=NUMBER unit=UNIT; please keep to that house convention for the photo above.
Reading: value=585.12 unit=ft³
